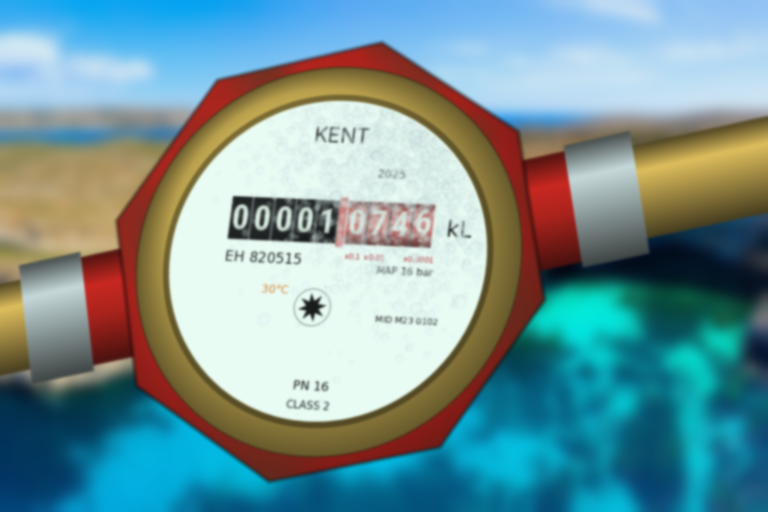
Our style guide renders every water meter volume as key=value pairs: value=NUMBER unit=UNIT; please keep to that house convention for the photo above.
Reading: value=1.0746 unit=kL
